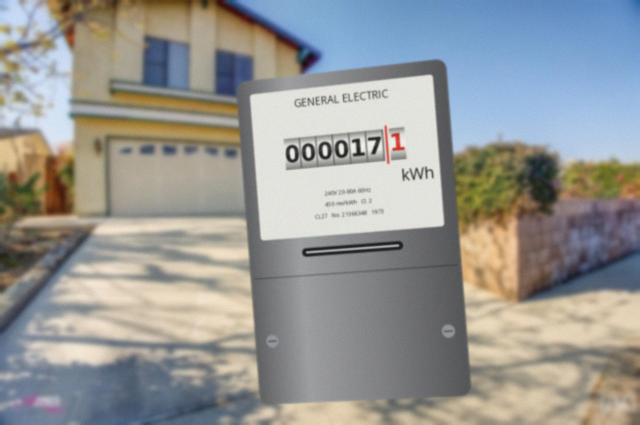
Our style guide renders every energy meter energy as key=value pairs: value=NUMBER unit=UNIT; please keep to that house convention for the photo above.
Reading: value=17.1 unit=kWh
